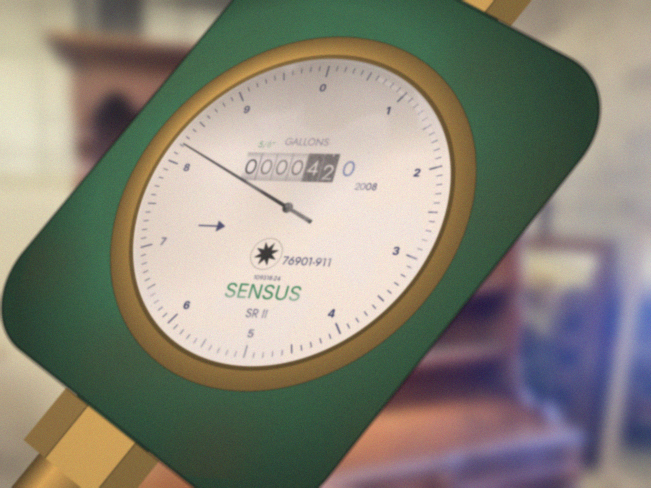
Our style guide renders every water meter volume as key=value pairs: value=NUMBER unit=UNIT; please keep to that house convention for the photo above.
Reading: value=418.2 unit=gal
